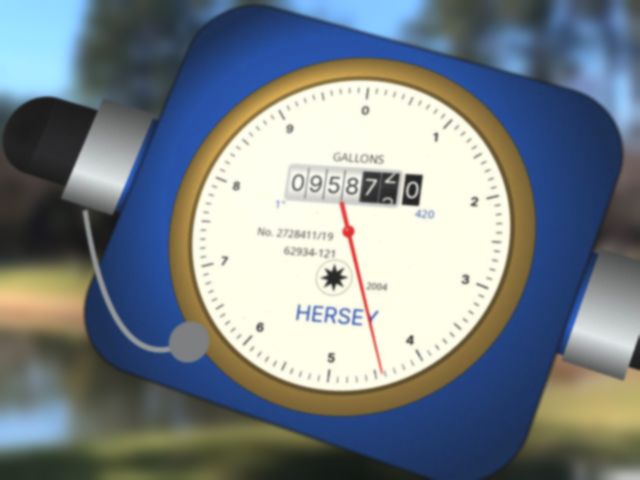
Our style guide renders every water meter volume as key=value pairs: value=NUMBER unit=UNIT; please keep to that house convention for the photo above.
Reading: value=958724.4 unit=gal
